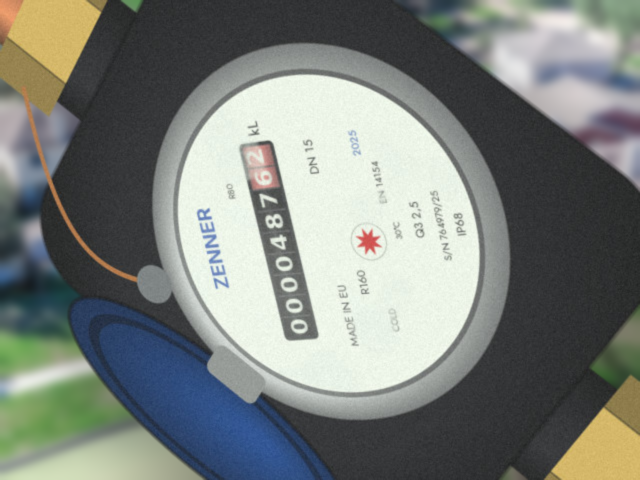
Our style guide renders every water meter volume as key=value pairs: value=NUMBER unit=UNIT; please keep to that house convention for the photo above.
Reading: value=487.62 unit=kL
